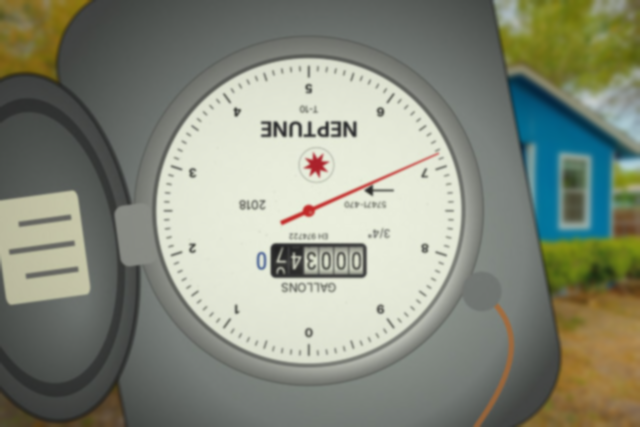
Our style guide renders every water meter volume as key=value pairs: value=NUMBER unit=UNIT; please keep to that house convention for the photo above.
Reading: value=3466.8 unit=gal
